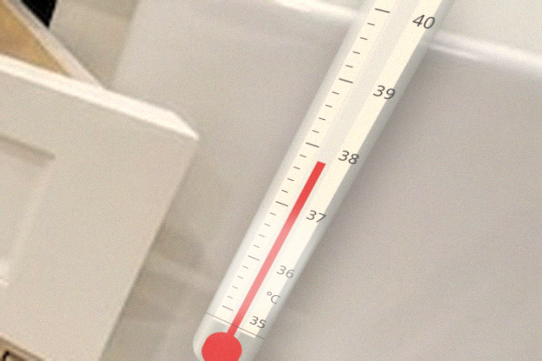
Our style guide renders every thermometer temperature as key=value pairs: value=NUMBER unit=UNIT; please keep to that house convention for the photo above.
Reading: value=37.8 unit=°C
